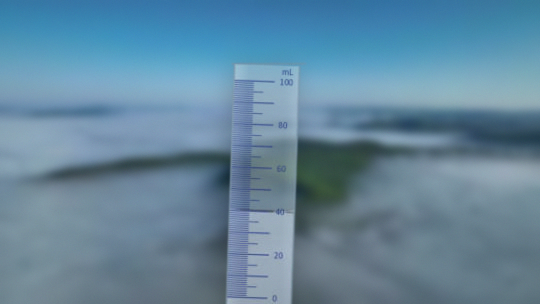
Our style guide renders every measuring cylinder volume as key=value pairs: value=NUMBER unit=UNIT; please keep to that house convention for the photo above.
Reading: value=40 unit=mL
